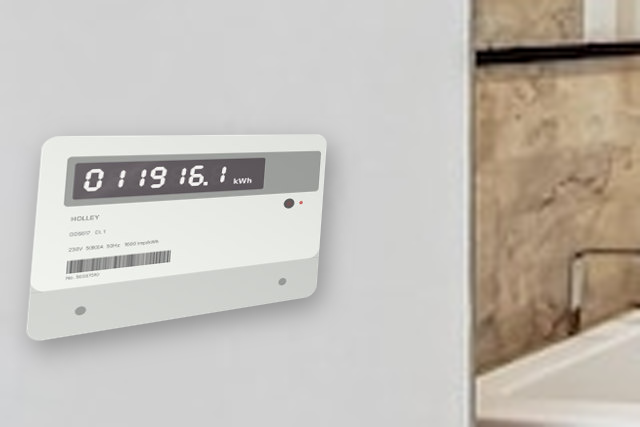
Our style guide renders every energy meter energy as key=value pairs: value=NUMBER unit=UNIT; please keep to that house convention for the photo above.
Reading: value=11916.1 unit=kWh
